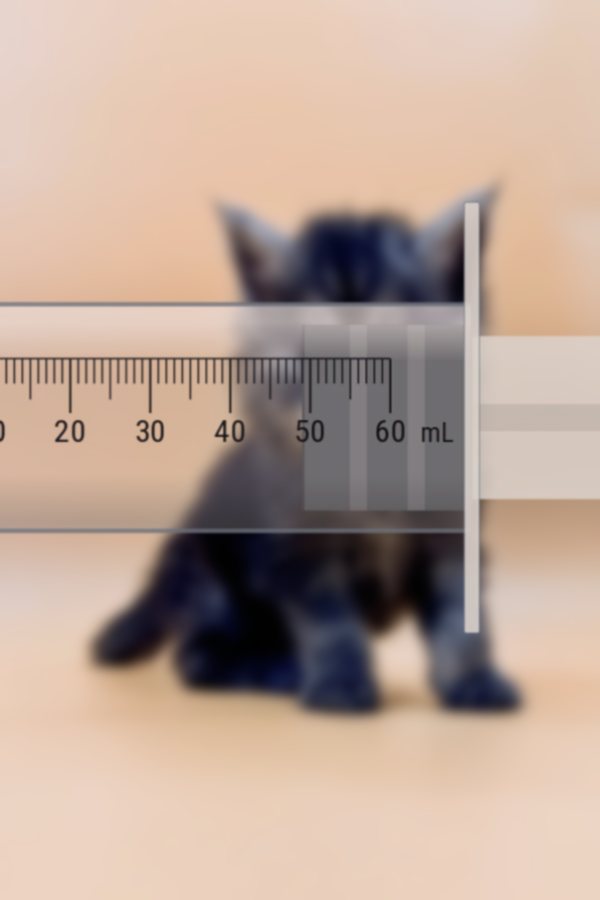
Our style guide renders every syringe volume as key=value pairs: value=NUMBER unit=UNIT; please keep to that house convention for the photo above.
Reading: value=49 unit=mL
